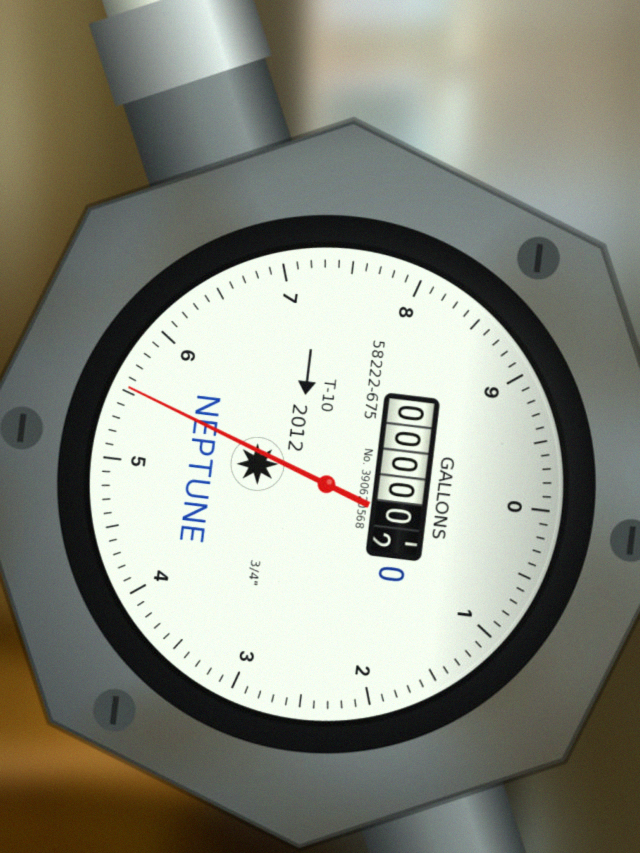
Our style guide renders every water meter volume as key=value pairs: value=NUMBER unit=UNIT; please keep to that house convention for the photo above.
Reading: value=15.5 unit=gal
